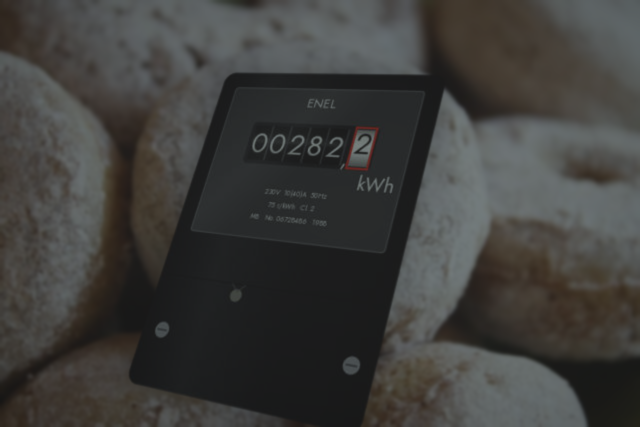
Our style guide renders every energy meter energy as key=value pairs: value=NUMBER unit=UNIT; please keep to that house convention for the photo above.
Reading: value=282.2 unit=kWh
